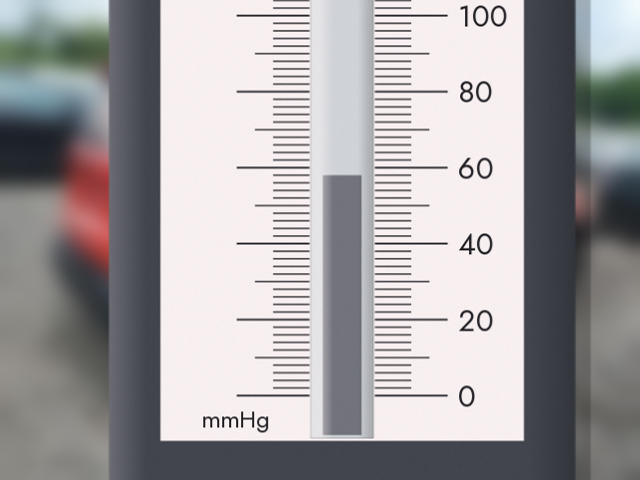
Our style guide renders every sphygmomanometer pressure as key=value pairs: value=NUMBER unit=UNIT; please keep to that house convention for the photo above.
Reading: value=58 unit=mmHg
